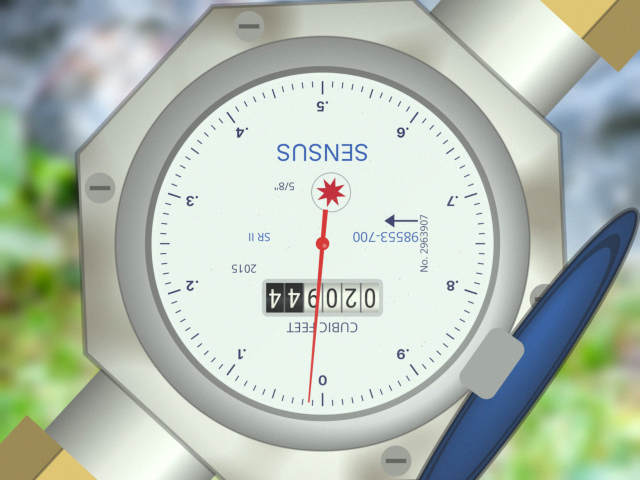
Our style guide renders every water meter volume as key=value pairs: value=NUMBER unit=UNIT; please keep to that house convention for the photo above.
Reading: value=20944.01 unit=ft³
